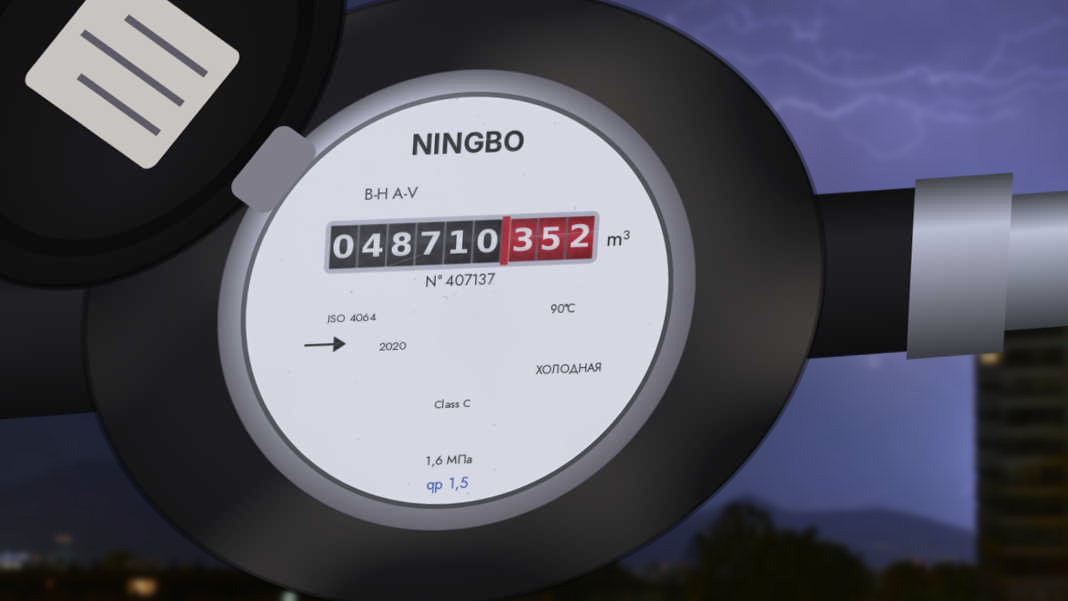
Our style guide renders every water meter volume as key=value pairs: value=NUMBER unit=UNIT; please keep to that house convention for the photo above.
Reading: value=48710.352 unit=m³
